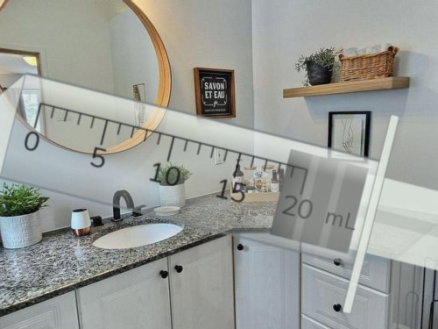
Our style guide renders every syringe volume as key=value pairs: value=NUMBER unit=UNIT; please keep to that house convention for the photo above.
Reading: value=18.5 unit=mL
